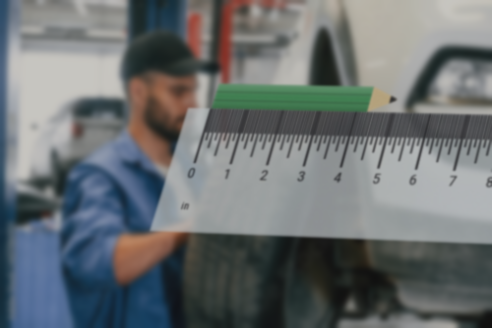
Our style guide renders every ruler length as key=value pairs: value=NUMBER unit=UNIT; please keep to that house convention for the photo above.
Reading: value=5 unit=in
